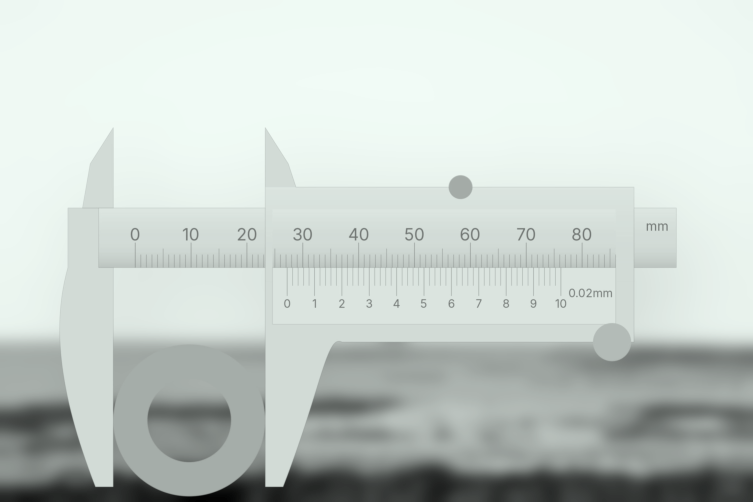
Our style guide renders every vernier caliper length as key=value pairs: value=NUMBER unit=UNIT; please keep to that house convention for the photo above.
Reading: value=27.2 unit=mm
